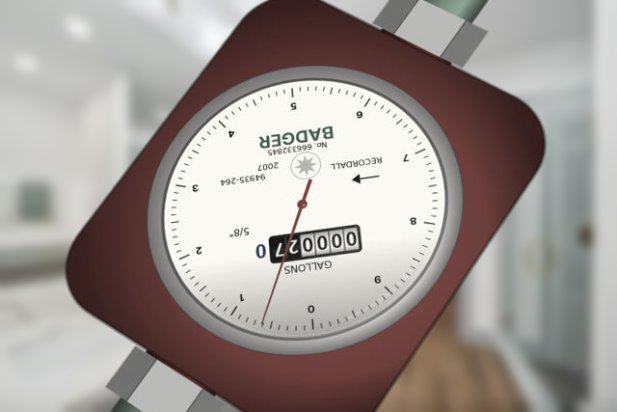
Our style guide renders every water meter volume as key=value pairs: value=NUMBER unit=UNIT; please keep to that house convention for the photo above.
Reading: value=270.6 unit=gal
